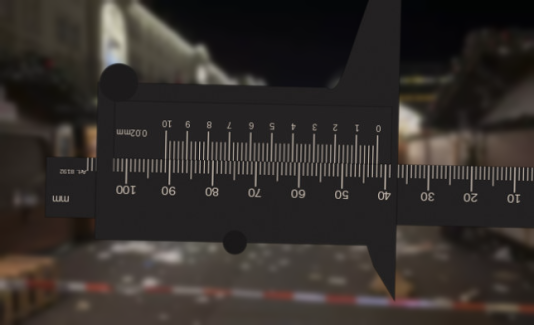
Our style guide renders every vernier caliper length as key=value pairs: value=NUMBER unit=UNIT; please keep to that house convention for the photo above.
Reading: value=42.0 unit=mm
